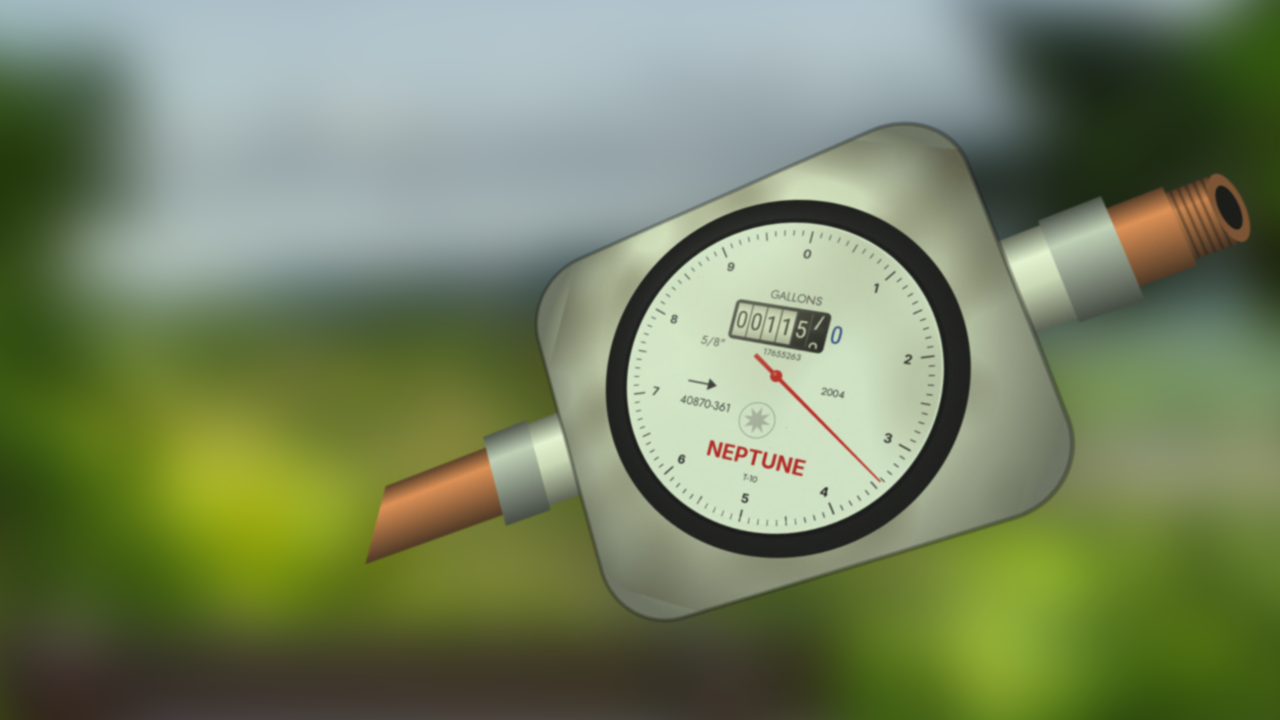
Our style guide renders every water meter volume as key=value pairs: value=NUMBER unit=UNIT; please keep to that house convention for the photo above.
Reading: value=11573.4 unit=gal
